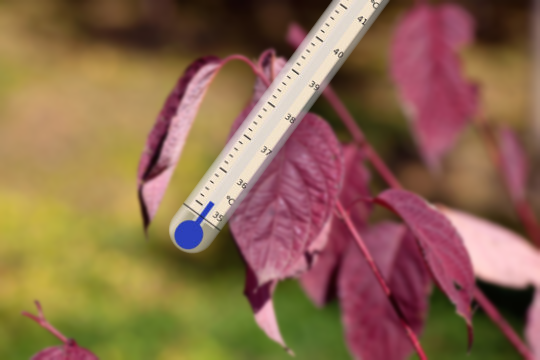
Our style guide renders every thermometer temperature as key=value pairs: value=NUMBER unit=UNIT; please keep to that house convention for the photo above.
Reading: value=35.2 unit=°C
